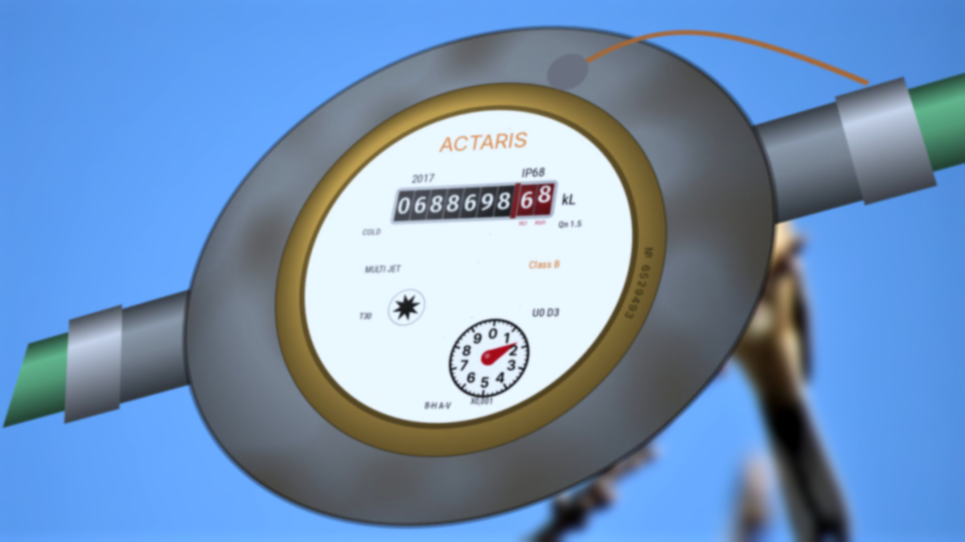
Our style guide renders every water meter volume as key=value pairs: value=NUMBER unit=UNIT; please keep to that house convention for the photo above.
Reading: value=688698.681 unit=kL
